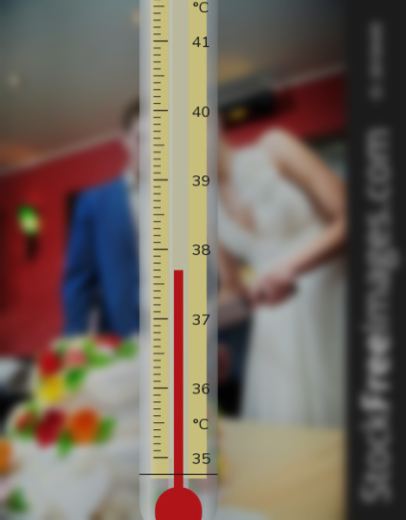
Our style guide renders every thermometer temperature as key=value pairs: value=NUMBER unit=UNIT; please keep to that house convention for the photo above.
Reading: value=37.7 unit=°C
